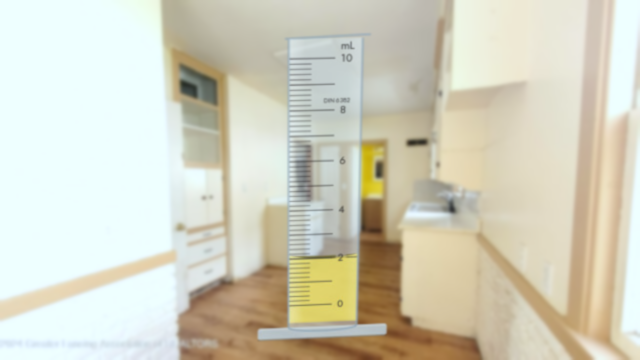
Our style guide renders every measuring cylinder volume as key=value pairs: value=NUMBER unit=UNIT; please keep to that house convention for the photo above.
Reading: value=2 unit=mL
